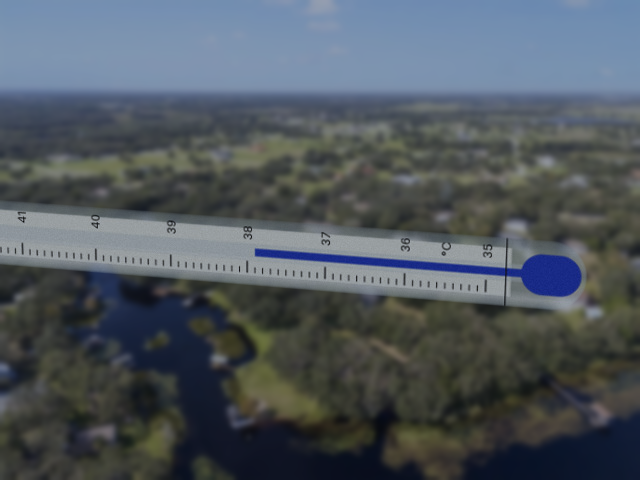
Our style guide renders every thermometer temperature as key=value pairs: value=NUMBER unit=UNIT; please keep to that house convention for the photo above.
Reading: value=37.9 unit=°C
